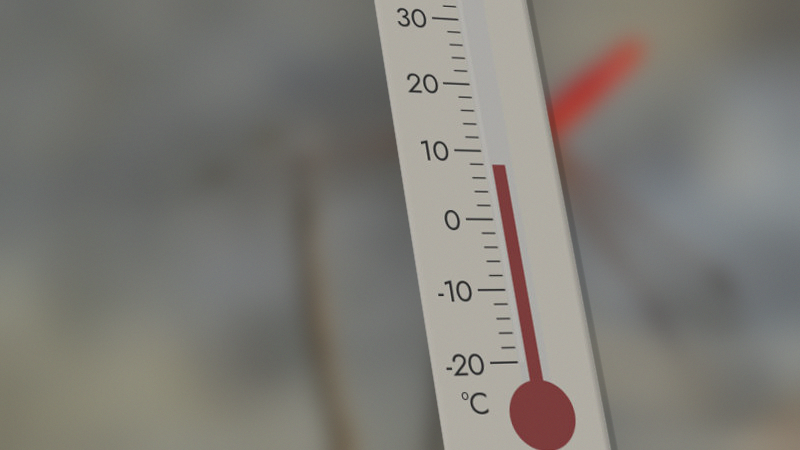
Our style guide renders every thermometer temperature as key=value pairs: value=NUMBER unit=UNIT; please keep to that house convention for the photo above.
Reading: value=8 unit=°C
